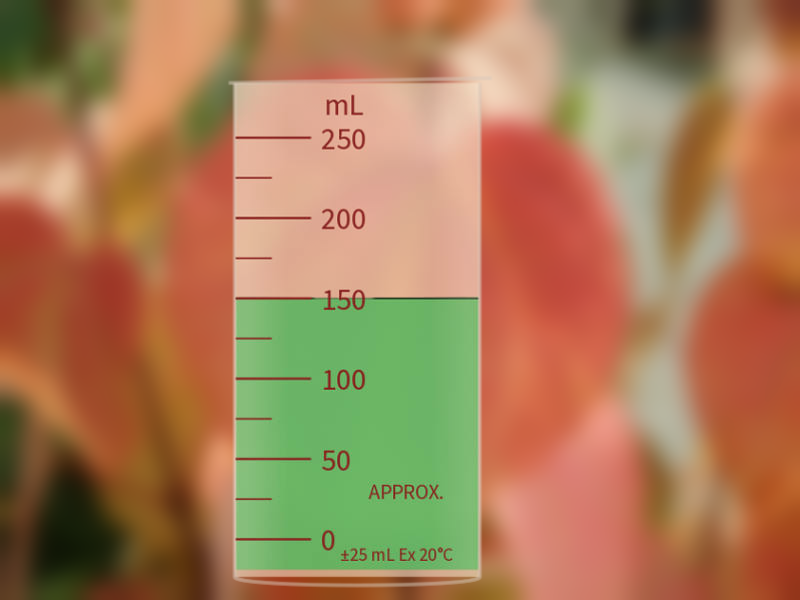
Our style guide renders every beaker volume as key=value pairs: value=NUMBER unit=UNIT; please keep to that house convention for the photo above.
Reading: value=150 unit=mL
